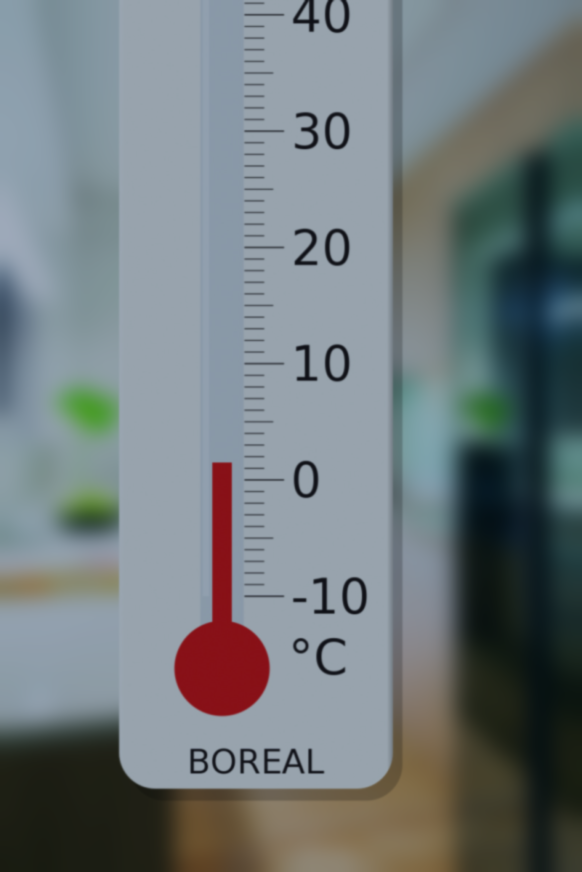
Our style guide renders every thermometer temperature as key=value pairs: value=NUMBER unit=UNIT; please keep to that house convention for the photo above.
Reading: value=1.5 unit=°C
